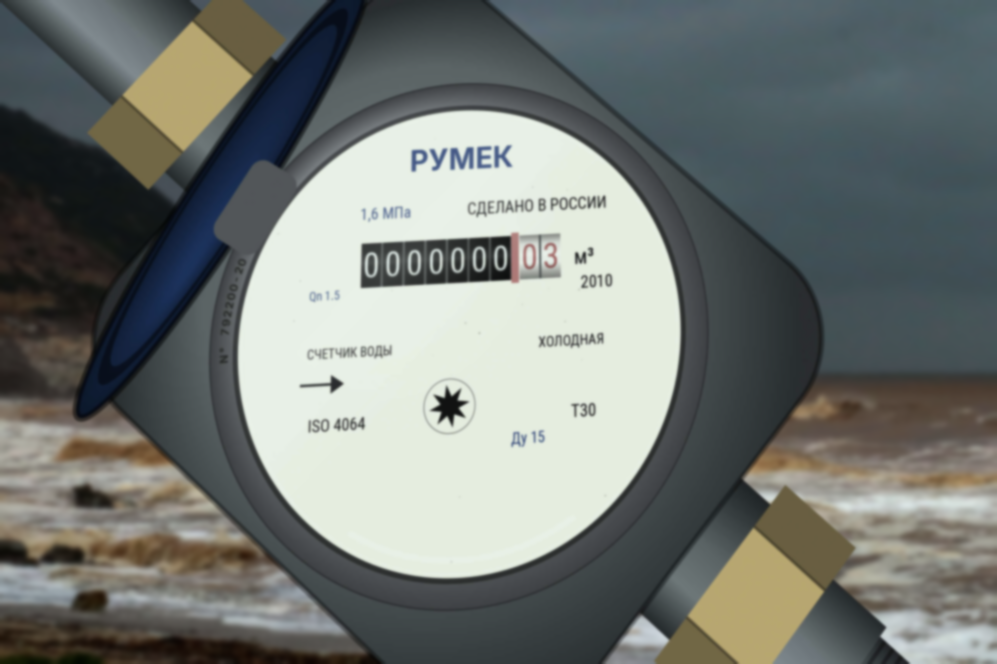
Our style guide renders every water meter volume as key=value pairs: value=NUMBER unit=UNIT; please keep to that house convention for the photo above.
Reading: value=0.03 unit=m³
